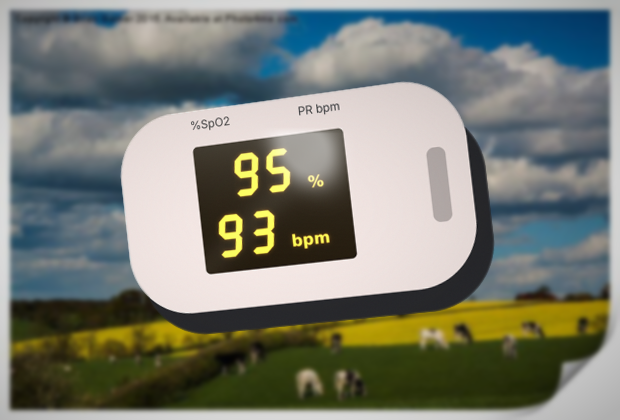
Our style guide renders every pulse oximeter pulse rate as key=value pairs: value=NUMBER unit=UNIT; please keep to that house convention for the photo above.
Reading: value=93 unit=bpm
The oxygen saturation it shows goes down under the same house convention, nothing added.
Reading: value=95 unit=%
